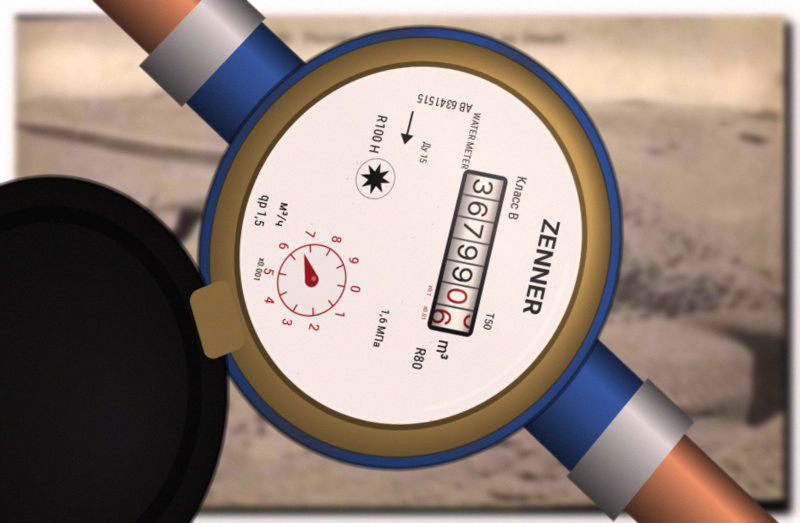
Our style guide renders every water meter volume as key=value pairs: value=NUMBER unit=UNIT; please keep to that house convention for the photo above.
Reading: value=36799.056 unit=m³
